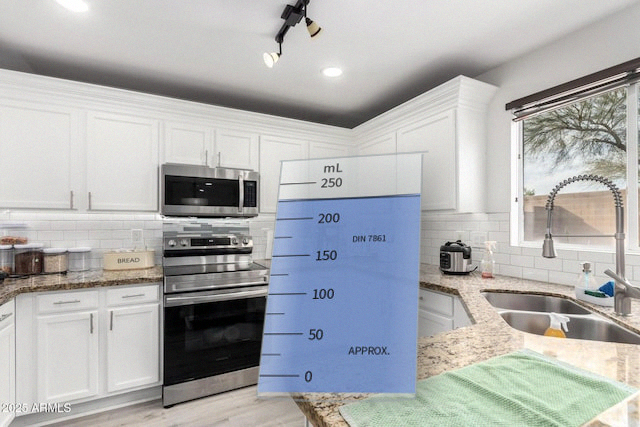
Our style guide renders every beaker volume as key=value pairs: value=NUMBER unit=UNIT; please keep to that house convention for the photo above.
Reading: value=225 unit=mL
